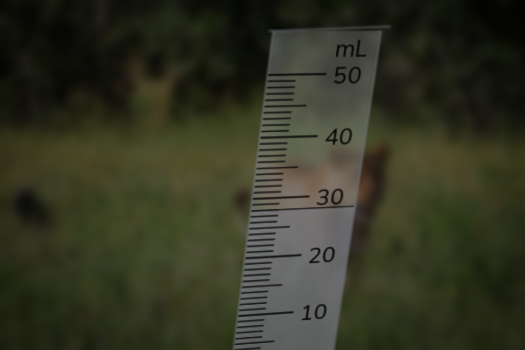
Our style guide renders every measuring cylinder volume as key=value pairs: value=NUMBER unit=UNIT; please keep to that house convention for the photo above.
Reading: value=28 unit=mL
